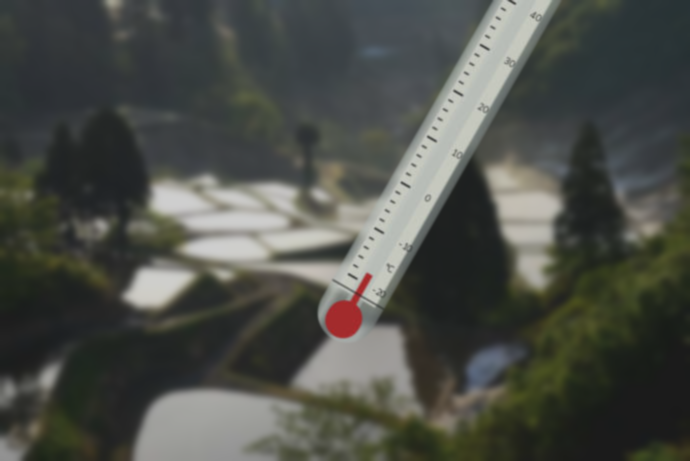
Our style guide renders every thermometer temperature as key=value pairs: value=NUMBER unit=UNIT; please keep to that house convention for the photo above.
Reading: value=-18 unit=°C
